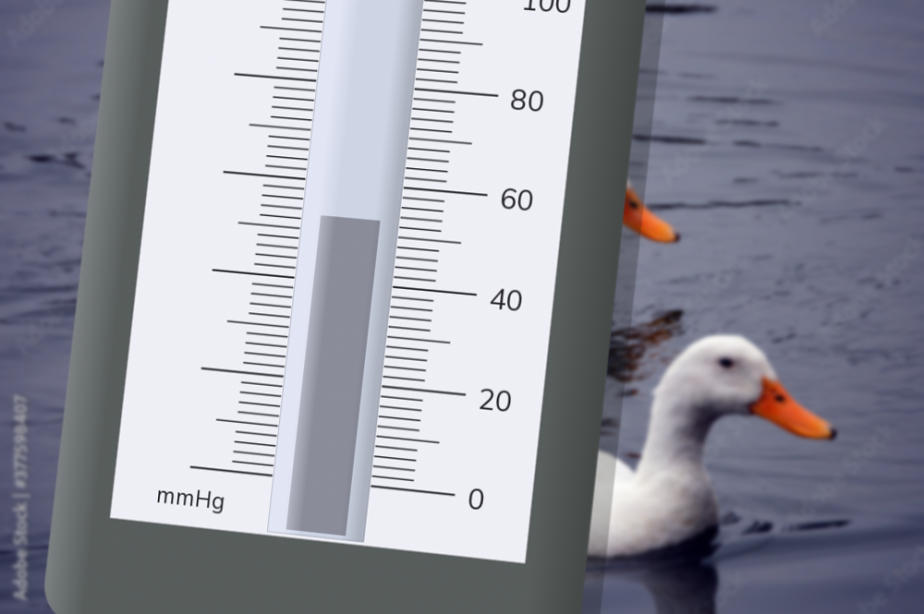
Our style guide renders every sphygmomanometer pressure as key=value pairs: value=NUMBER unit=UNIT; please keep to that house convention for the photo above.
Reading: value=53 unit=mmHg
